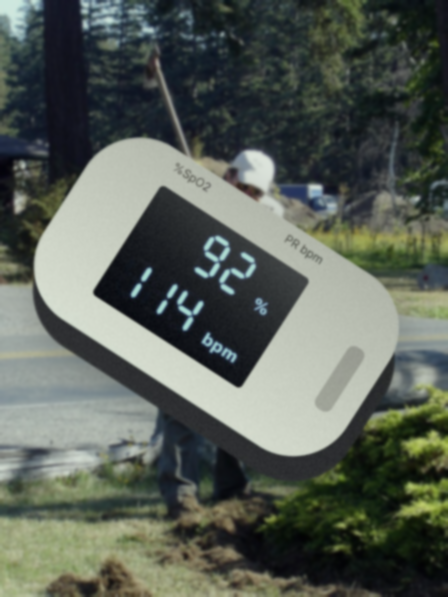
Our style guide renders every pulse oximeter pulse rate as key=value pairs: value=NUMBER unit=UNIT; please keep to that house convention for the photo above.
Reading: value=114 unit=bpm
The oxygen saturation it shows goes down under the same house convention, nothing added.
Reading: value=92 unit=%
